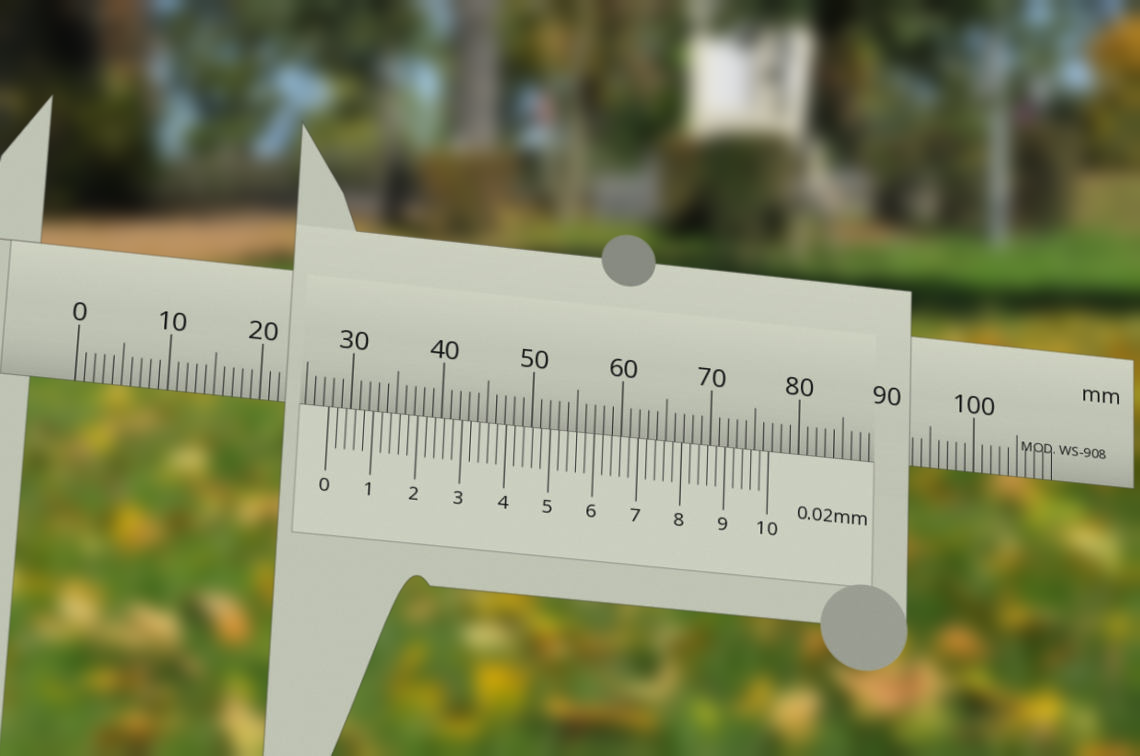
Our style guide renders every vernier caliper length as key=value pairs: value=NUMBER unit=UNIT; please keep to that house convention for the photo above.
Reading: value=27.6 unit=mm
